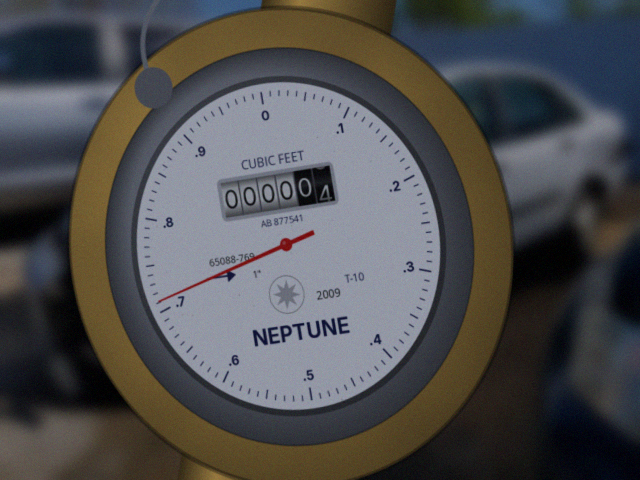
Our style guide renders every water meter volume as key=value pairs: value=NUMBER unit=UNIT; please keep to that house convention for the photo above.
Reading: value=3.71 unit=ft³
